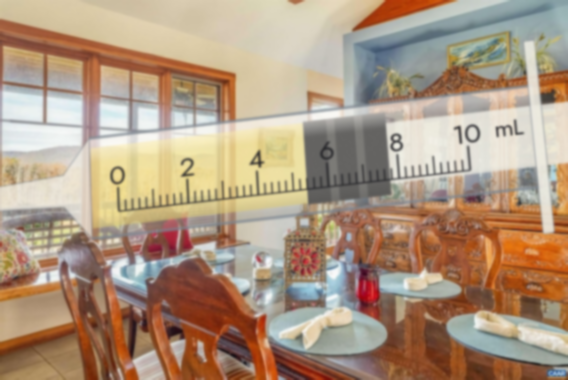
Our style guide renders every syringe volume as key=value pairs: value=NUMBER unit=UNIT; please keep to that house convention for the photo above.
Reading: value=5.4 unit=mL
